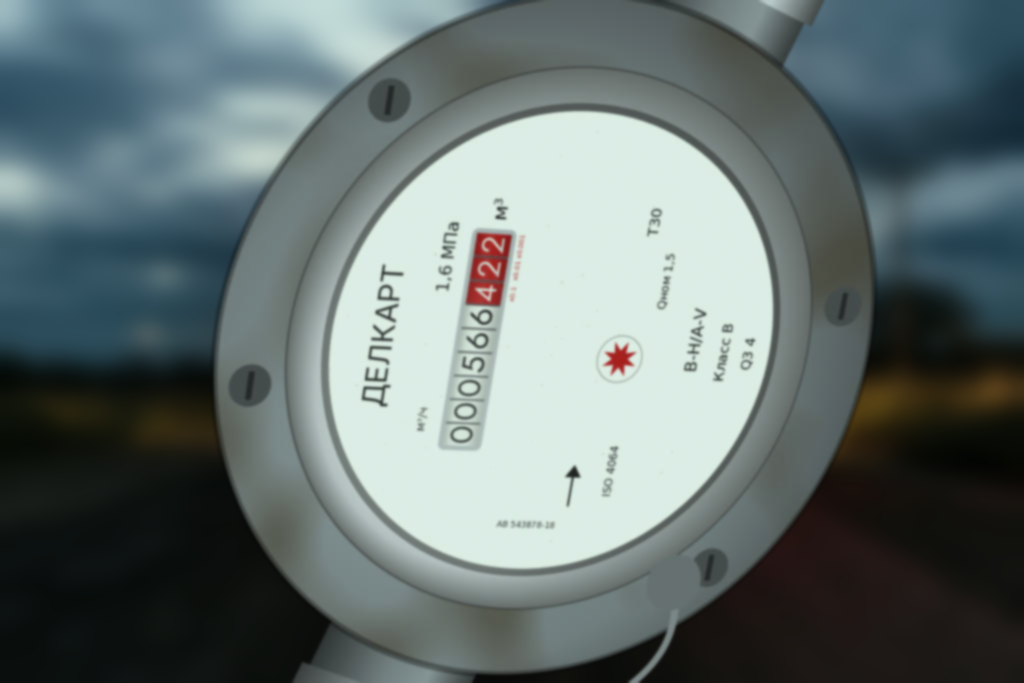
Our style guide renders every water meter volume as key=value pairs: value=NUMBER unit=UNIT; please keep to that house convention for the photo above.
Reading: value=566.422 unit=m³
